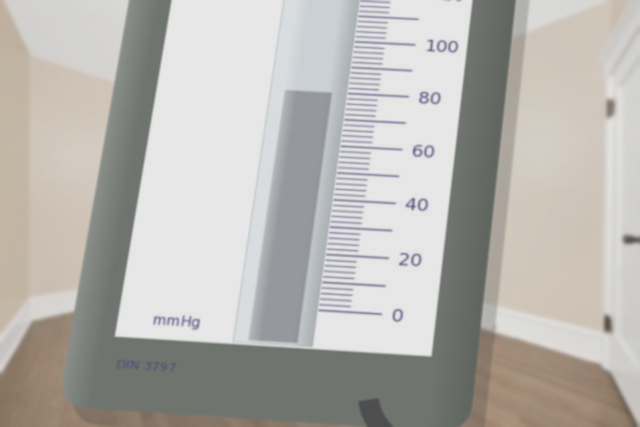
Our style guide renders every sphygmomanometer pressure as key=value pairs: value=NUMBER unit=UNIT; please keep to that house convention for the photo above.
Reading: value=80 unit=mmHg
